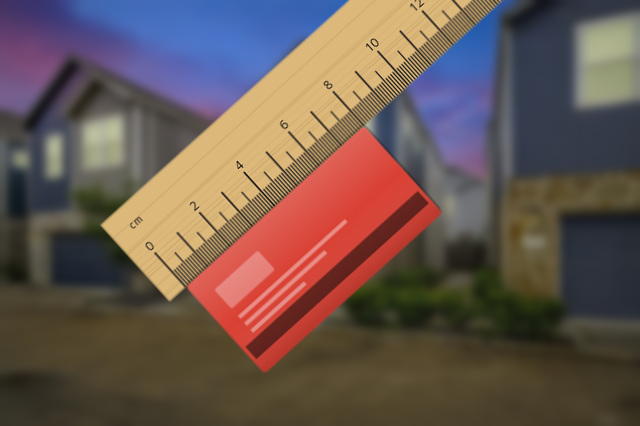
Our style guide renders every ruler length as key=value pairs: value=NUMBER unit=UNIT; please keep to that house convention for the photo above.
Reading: value=8 unit=cm
